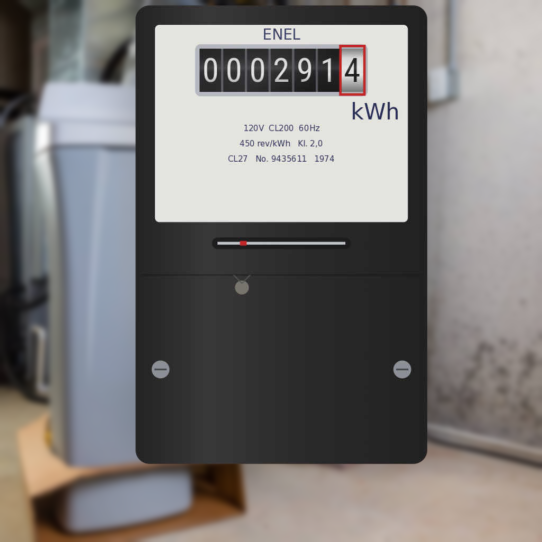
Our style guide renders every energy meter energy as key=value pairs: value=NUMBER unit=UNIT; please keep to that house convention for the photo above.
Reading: value=291.4 unit=kWh
